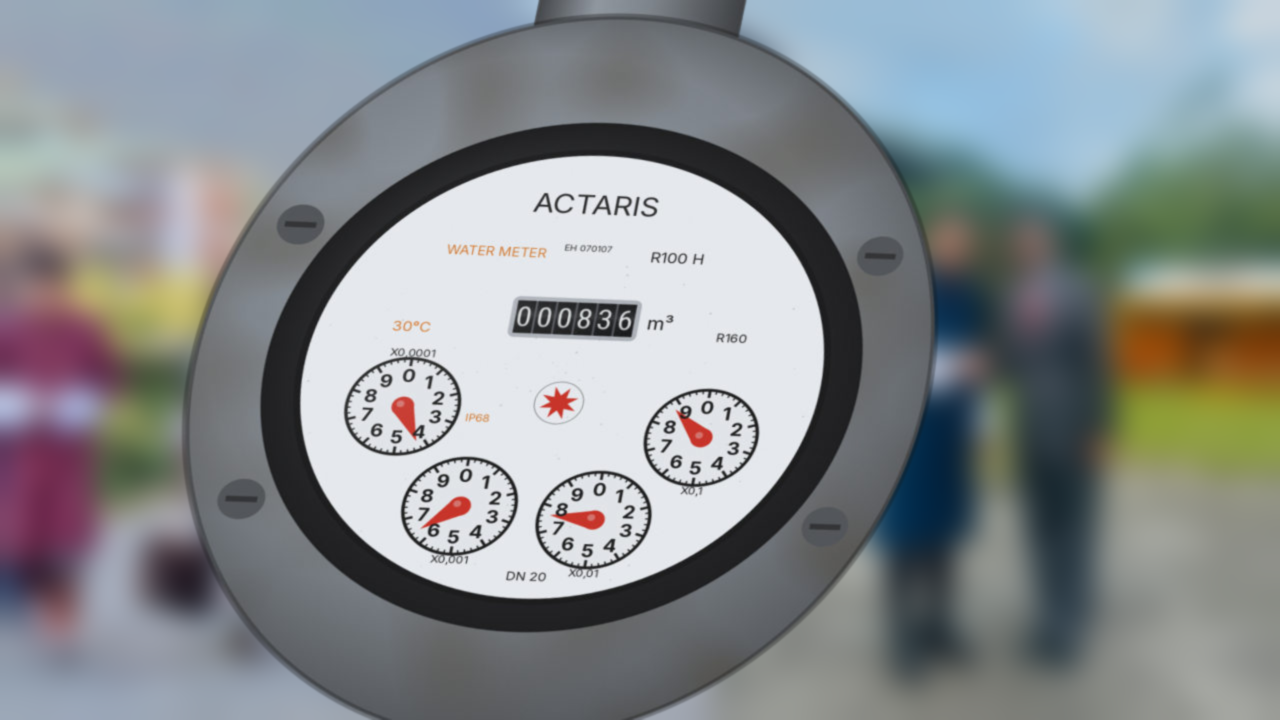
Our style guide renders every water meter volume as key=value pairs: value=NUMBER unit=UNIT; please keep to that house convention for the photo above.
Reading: value=836.8764 unit=m³
